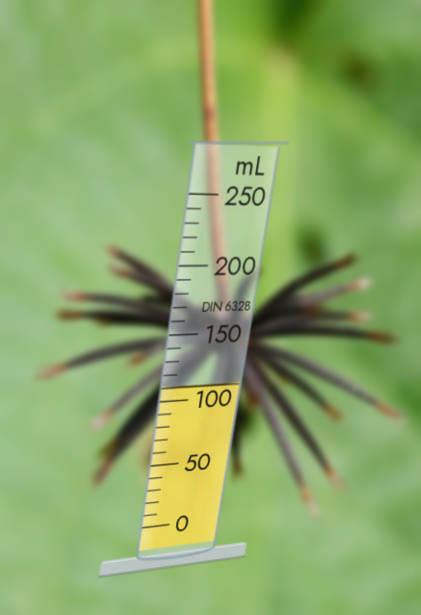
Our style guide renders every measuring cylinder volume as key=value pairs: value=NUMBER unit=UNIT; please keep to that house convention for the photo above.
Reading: value=110 unit=mL
